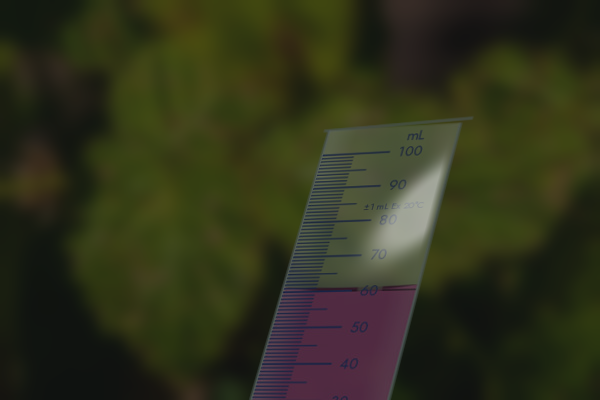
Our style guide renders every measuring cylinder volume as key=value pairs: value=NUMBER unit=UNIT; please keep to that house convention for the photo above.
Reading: value=60 unit=mL
